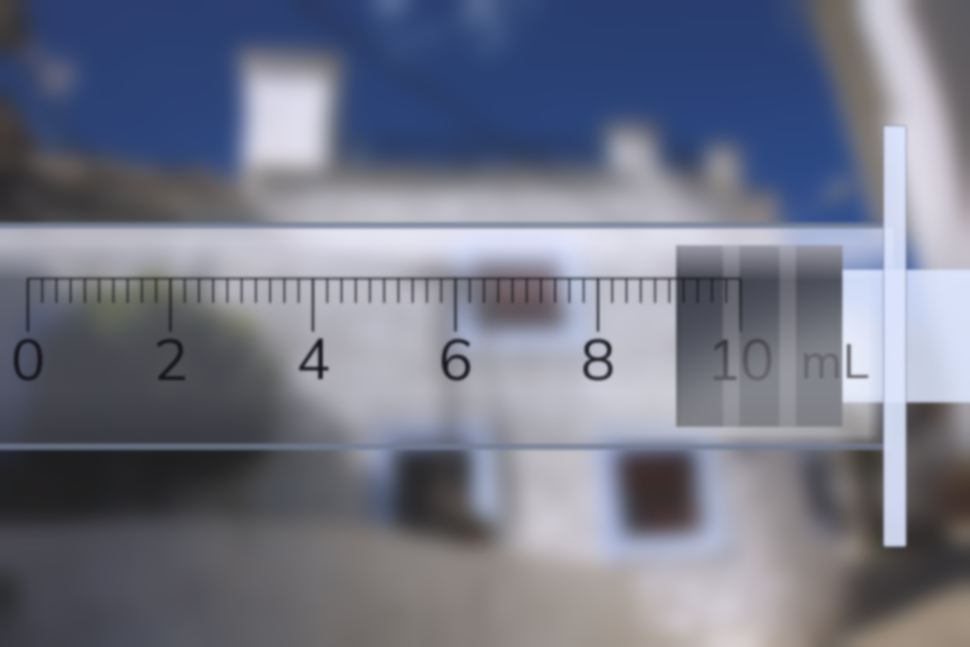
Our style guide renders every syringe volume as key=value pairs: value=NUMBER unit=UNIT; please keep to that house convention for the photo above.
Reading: value=9.1 unit=mL
